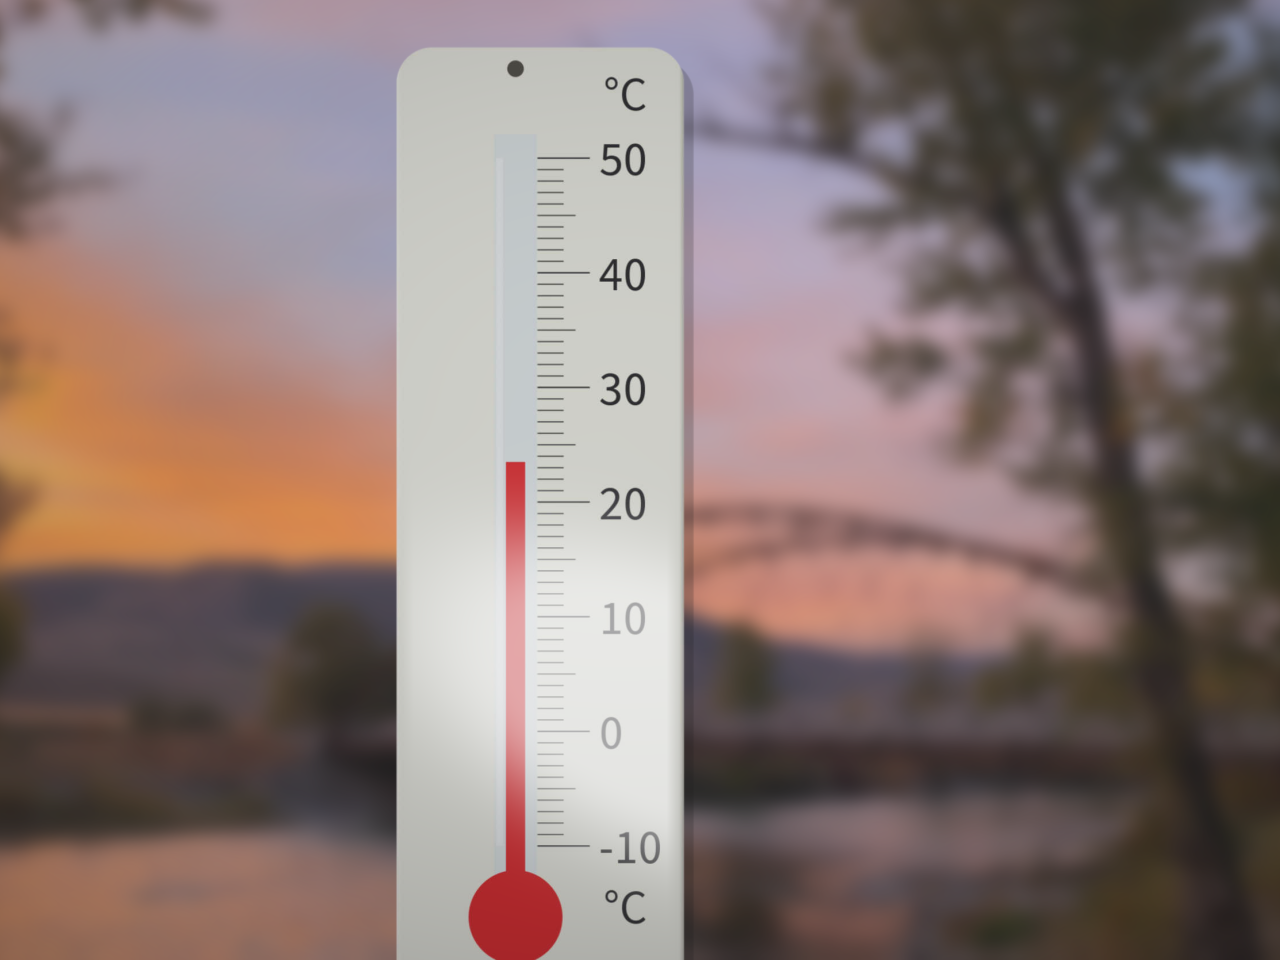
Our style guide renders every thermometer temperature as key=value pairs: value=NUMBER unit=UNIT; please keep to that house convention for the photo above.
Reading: value=23.5 unit=°C
